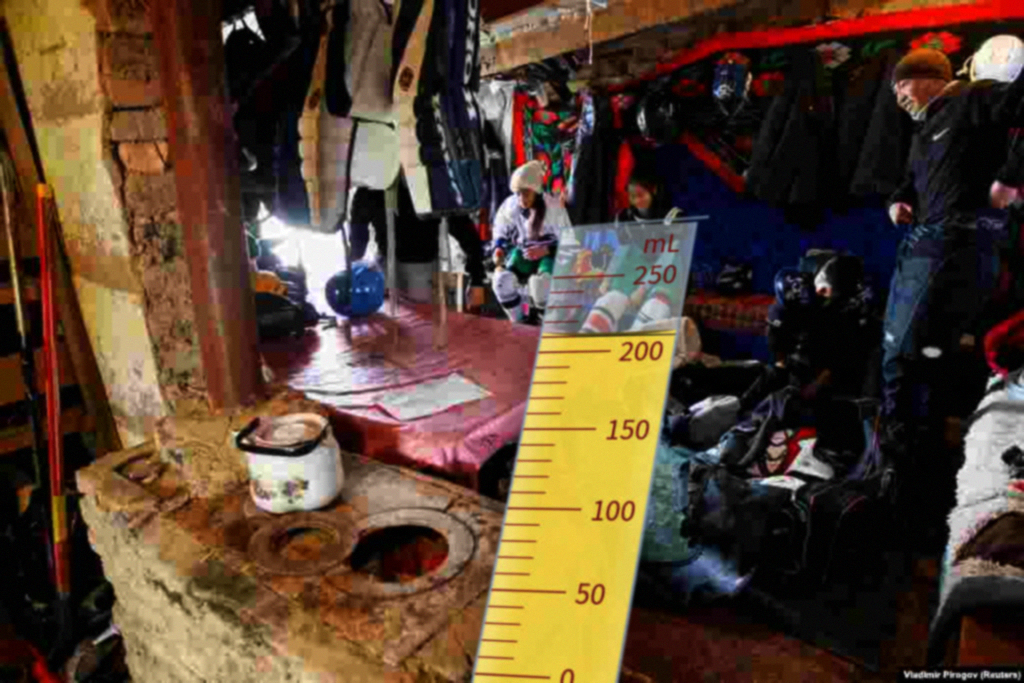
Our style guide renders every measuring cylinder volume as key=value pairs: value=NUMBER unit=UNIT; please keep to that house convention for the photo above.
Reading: value=210 unit=mL
